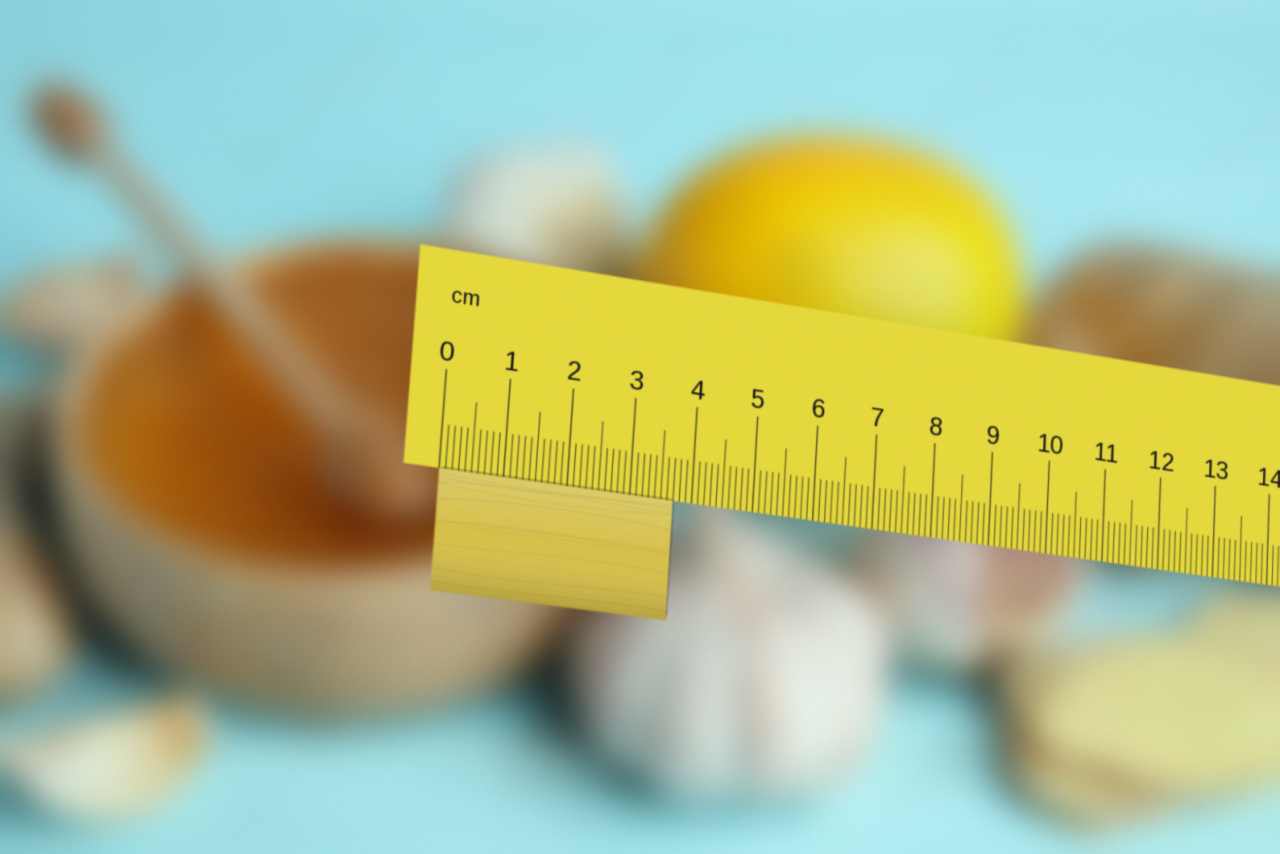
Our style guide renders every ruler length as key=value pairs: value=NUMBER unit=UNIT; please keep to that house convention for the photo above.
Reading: value=3.7 unit=cm
